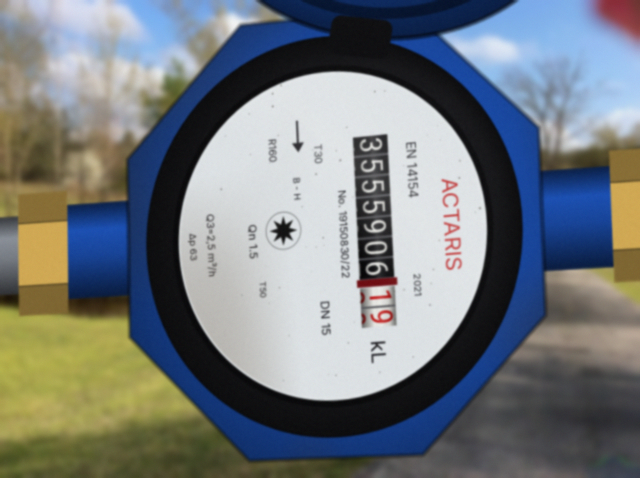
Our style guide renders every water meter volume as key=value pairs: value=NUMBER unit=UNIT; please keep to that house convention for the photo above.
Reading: value=3555906.19 unit=kL
